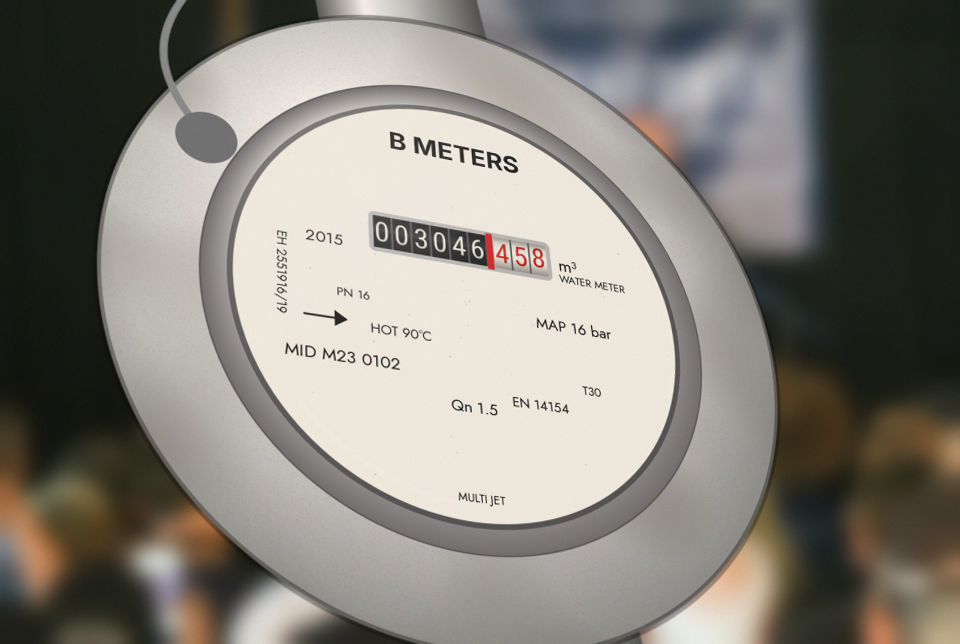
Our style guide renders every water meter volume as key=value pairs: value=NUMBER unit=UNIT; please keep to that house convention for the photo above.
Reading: value=3046.458 unit=m³
